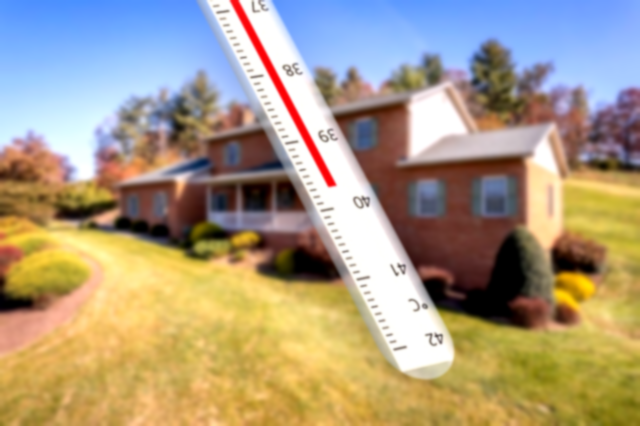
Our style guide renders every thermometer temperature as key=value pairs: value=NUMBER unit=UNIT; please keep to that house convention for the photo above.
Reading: value=39.7 unit=°C
